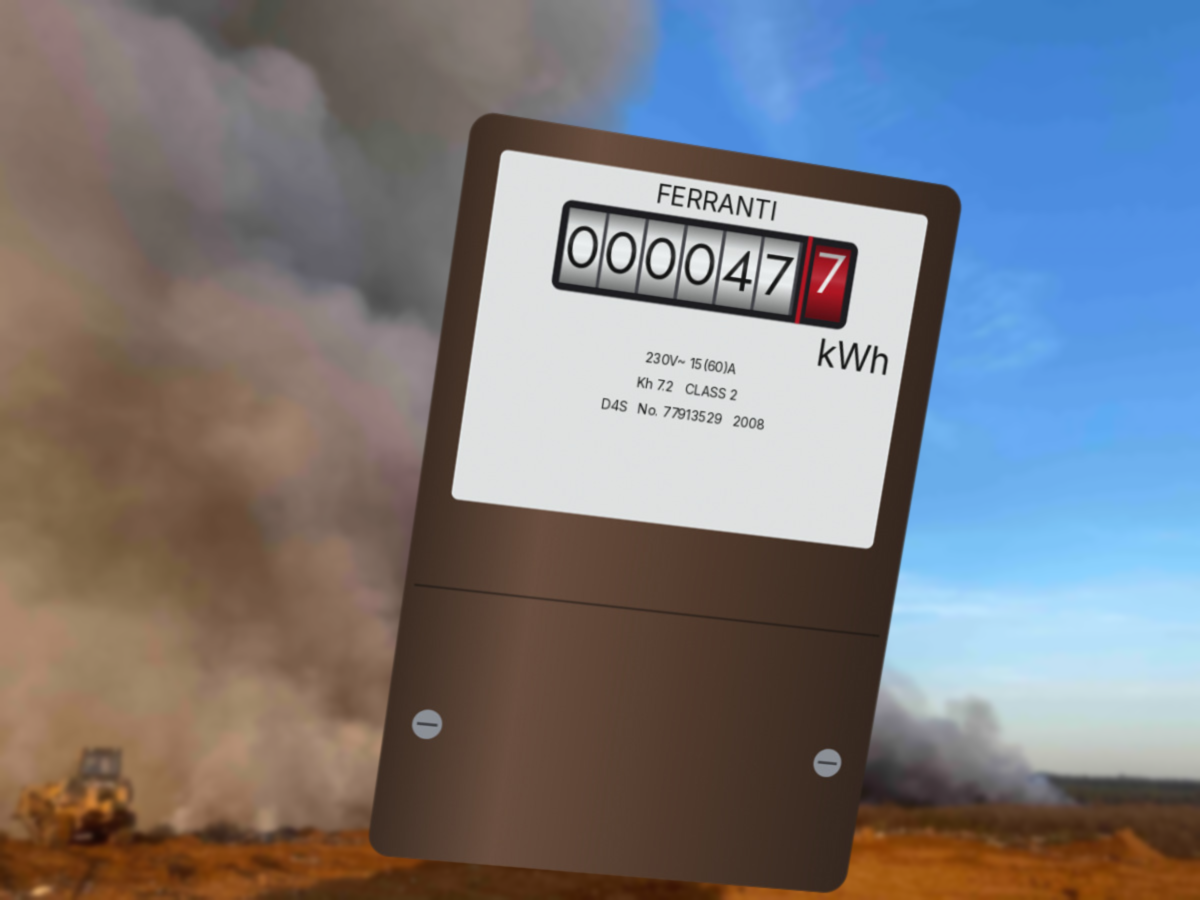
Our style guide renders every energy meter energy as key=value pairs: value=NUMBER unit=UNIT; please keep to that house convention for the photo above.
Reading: value=47.7 unit=kWh
